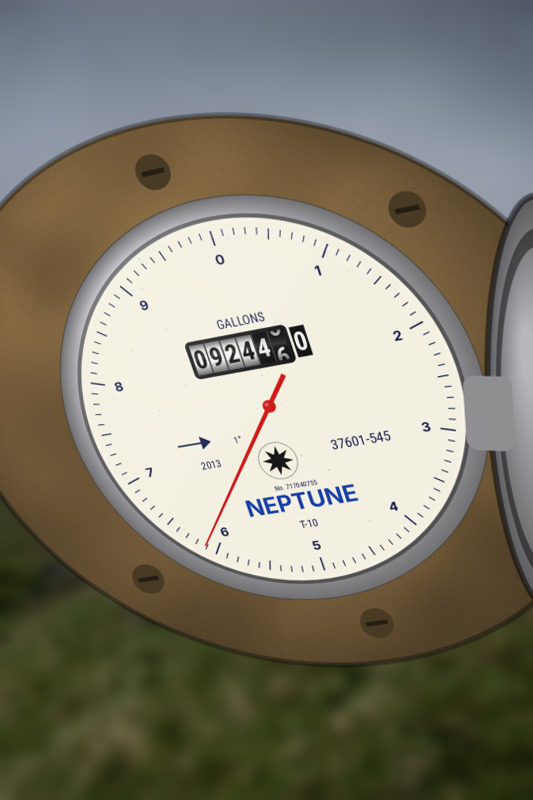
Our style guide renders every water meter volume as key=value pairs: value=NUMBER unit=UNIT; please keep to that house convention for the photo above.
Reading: value=924456.1 unit=gal
